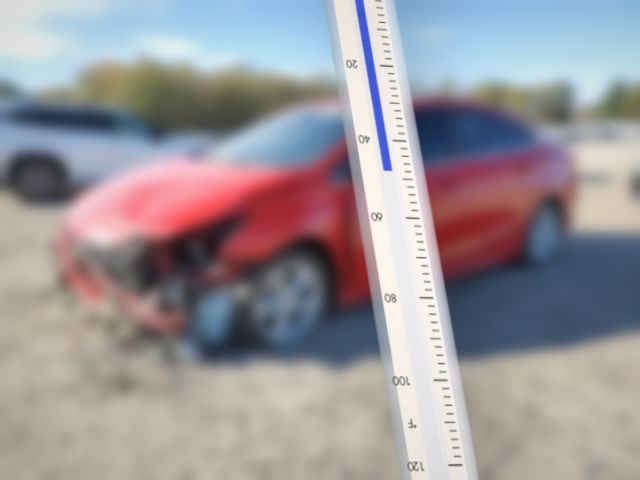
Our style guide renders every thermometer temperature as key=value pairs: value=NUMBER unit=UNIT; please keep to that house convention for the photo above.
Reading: value=48 unit=°F
